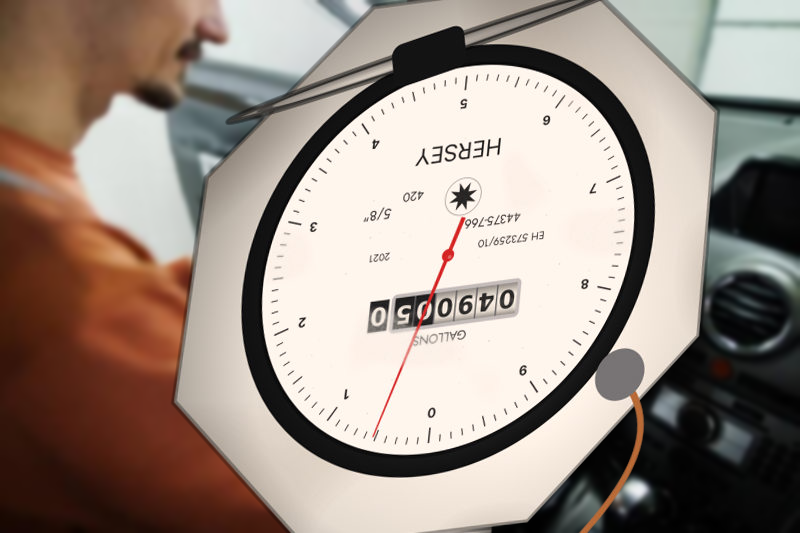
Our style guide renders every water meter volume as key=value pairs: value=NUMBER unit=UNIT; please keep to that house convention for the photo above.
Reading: value=490050.5 unit=gal
